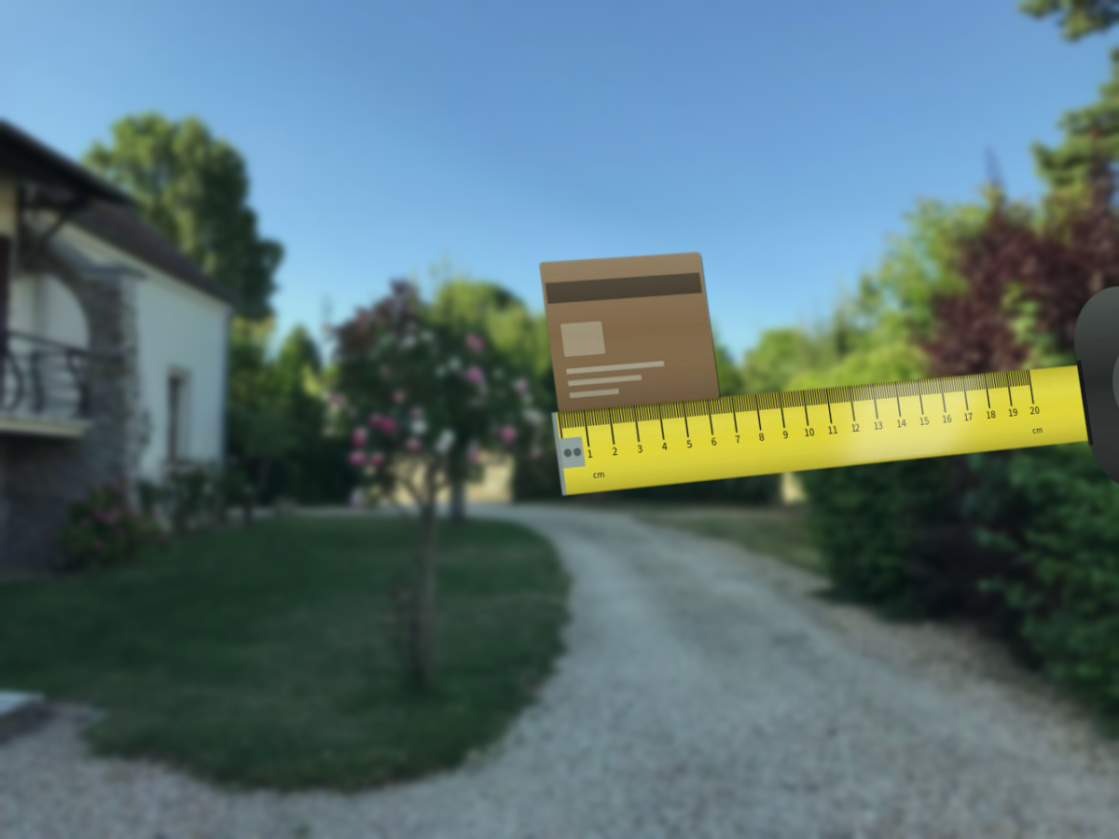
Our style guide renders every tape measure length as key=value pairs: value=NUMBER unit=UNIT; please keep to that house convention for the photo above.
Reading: value=6.5 unit=cm
